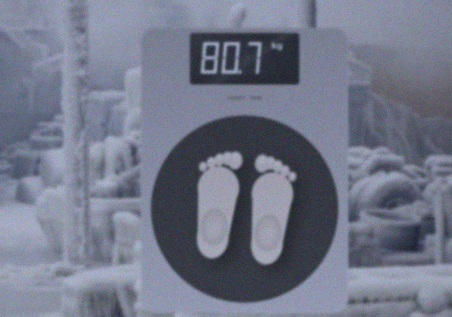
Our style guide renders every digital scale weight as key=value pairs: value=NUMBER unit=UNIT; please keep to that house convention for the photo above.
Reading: value=80.7 unit=kg
